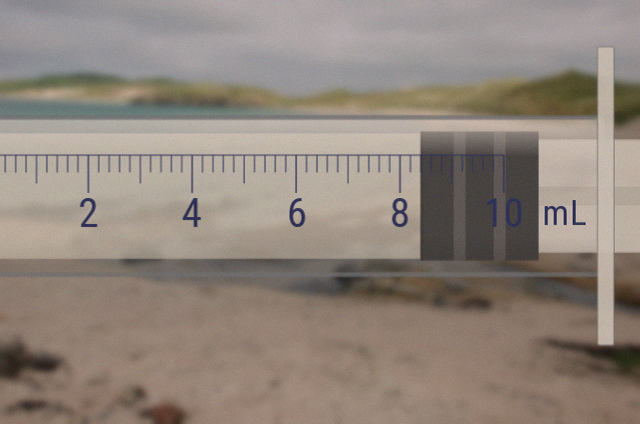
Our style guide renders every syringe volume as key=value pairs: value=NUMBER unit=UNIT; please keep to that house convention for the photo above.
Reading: value=8.4 unit=mL
